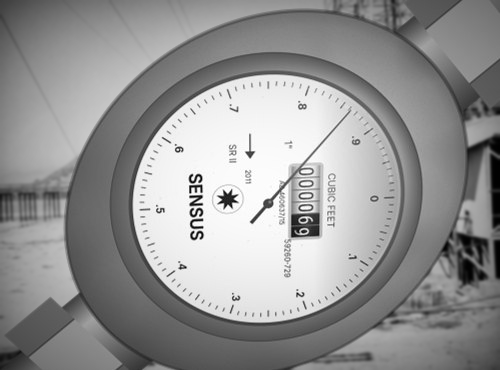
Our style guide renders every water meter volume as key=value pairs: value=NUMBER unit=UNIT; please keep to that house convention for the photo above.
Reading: value=68.86 unit=ft³
